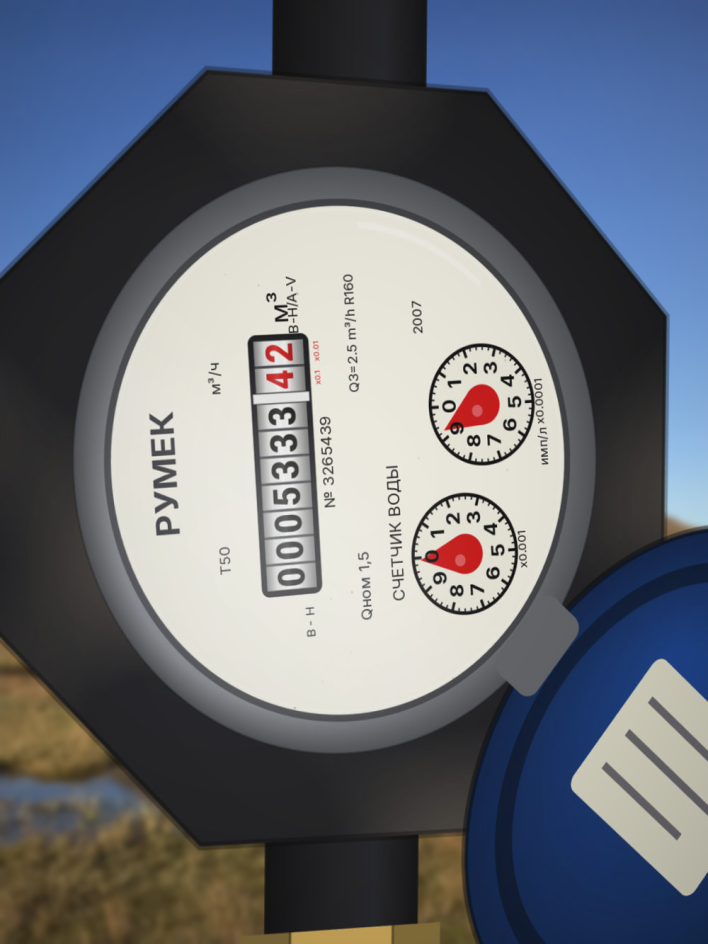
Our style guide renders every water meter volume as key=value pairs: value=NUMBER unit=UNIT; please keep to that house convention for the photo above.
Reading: value=5333.4199 unit=m³
